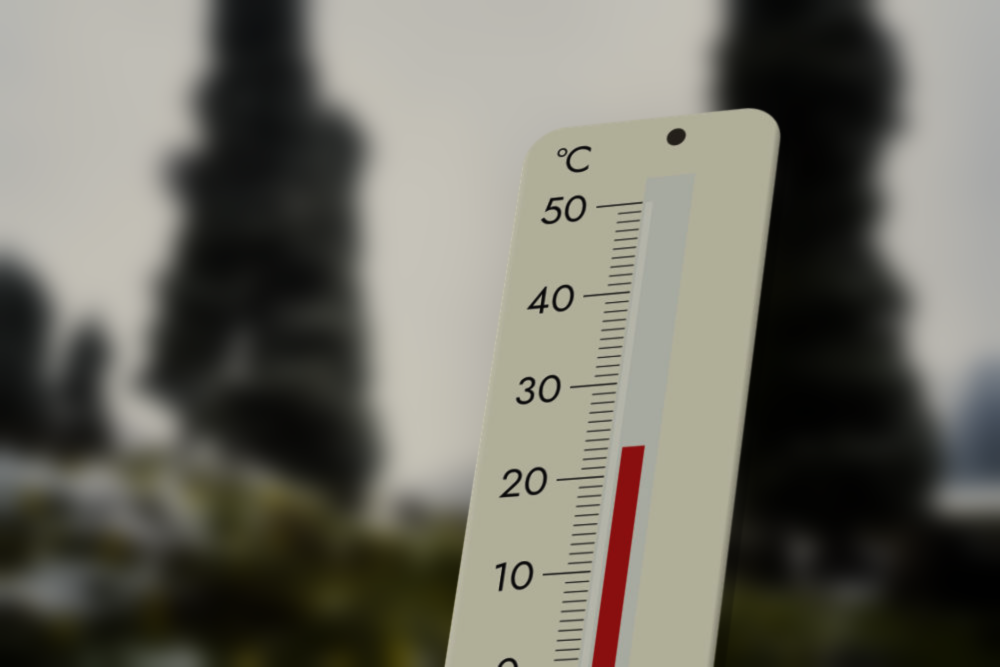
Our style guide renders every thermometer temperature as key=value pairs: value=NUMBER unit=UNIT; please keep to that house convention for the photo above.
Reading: value=23 unit=°C
